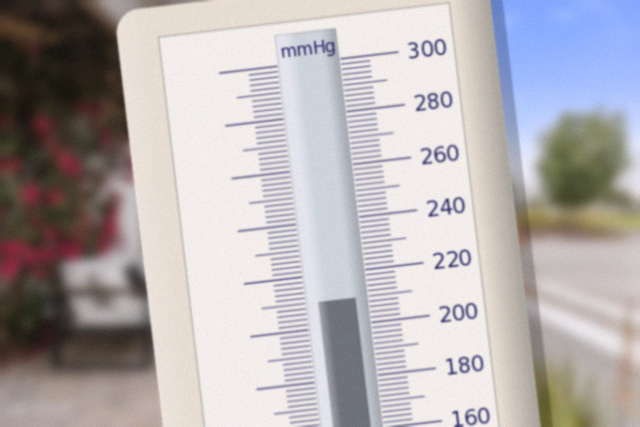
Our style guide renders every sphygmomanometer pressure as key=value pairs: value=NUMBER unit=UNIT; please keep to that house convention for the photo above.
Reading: value=210 unit=mmHg
